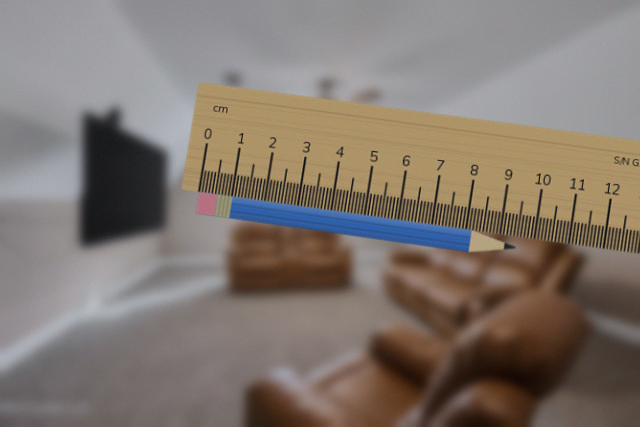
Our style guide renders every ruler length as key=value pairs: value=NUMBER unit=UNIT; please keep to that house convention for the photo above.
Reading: value=9.5 unit=cm
